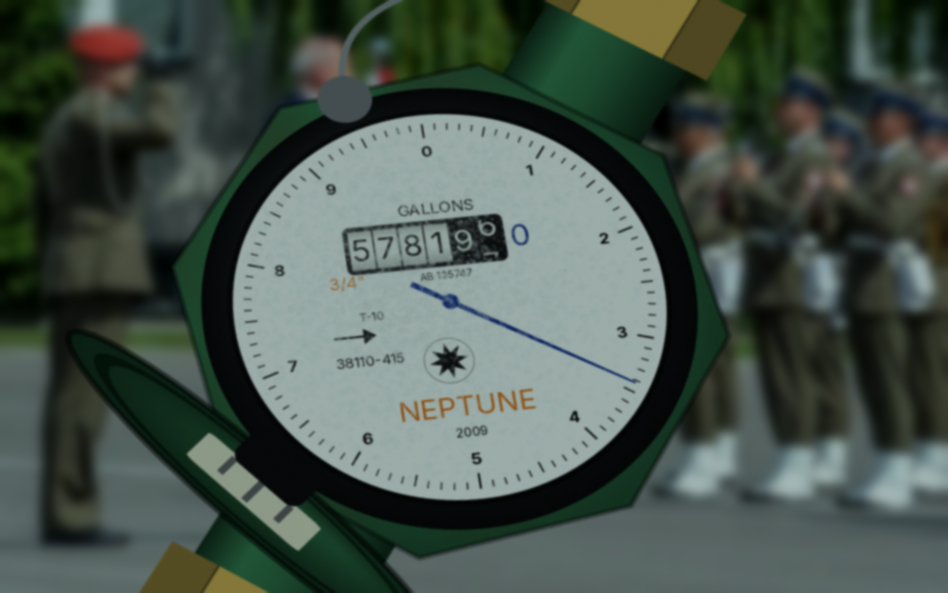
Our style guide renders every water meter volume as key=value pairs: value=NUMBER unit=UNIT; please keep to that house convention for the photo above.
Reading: value=5781963.4 unit=gal
